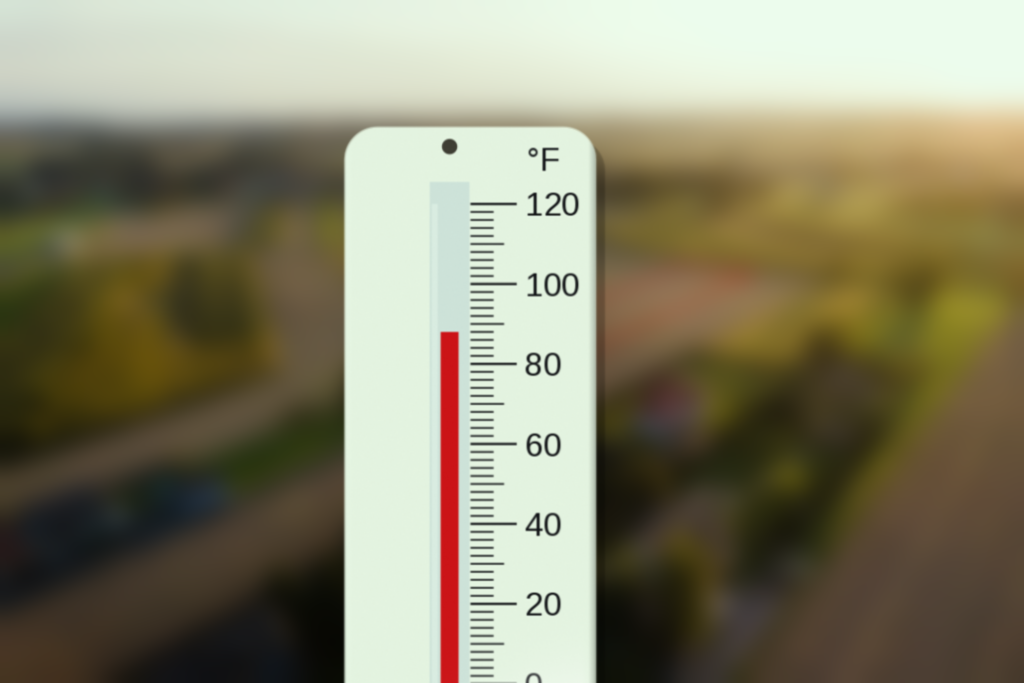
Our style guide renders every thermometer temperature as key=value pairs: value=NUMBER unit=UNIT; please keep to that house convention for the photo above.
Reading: value=88 unit=°F
